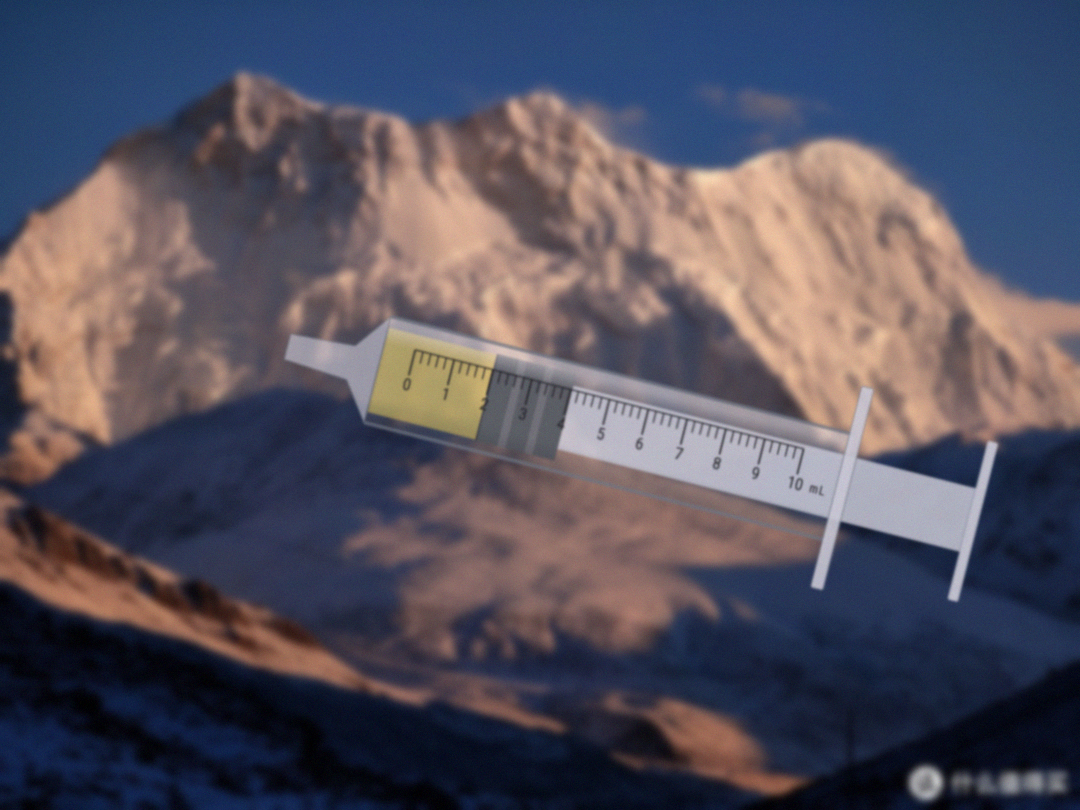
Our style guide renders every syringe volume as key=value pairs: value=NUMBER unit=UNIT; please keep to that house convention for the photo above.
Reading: value=2 unit=mL
